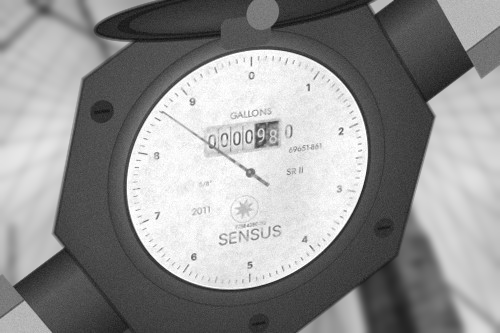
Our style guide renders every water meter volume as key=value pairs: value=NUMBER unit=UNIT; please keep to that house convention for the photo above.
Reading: value=978.6 unit=gal
